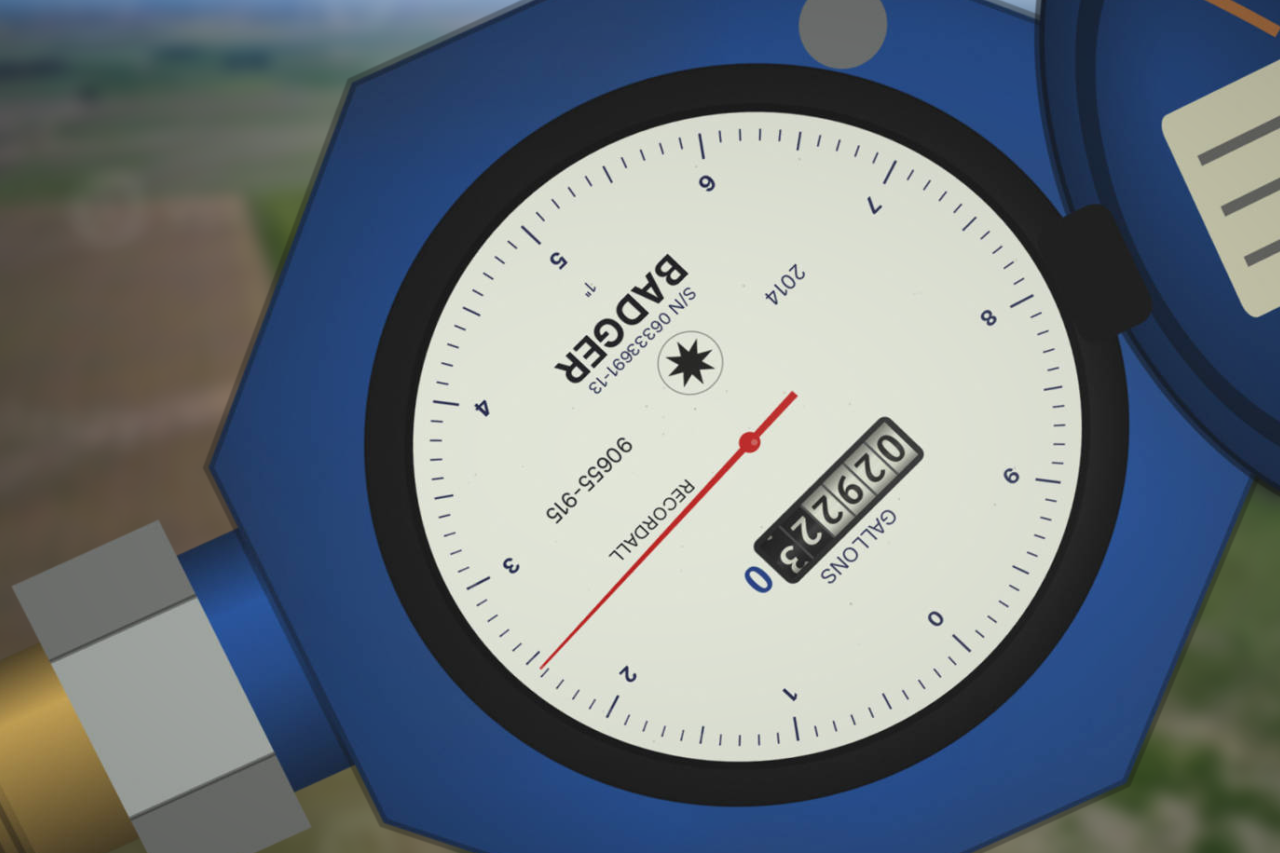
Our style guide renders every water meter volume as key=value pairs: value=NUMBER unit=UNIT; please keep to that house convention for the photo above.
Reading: value=292232.4 unit=gal
